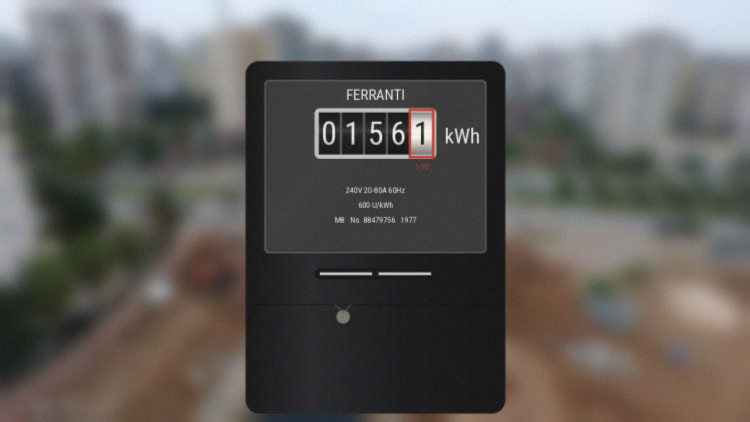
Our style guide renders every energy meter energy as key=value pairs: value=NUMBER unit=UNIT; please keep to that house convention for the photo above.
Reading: value=156.1 unit=kWh
